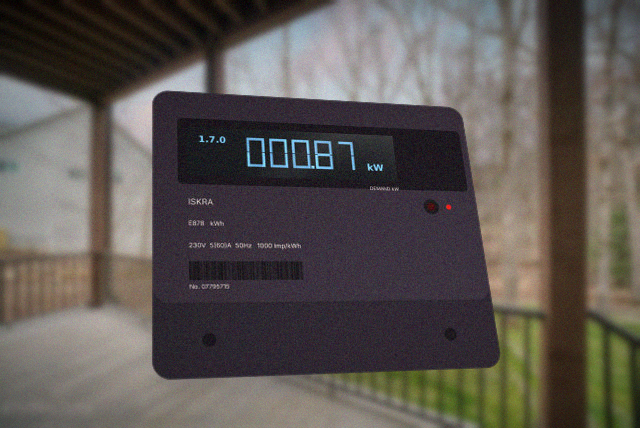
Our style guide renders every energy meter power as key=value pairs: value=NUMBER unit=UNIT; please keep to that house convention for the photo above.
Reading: value=0.87 unit=kW
